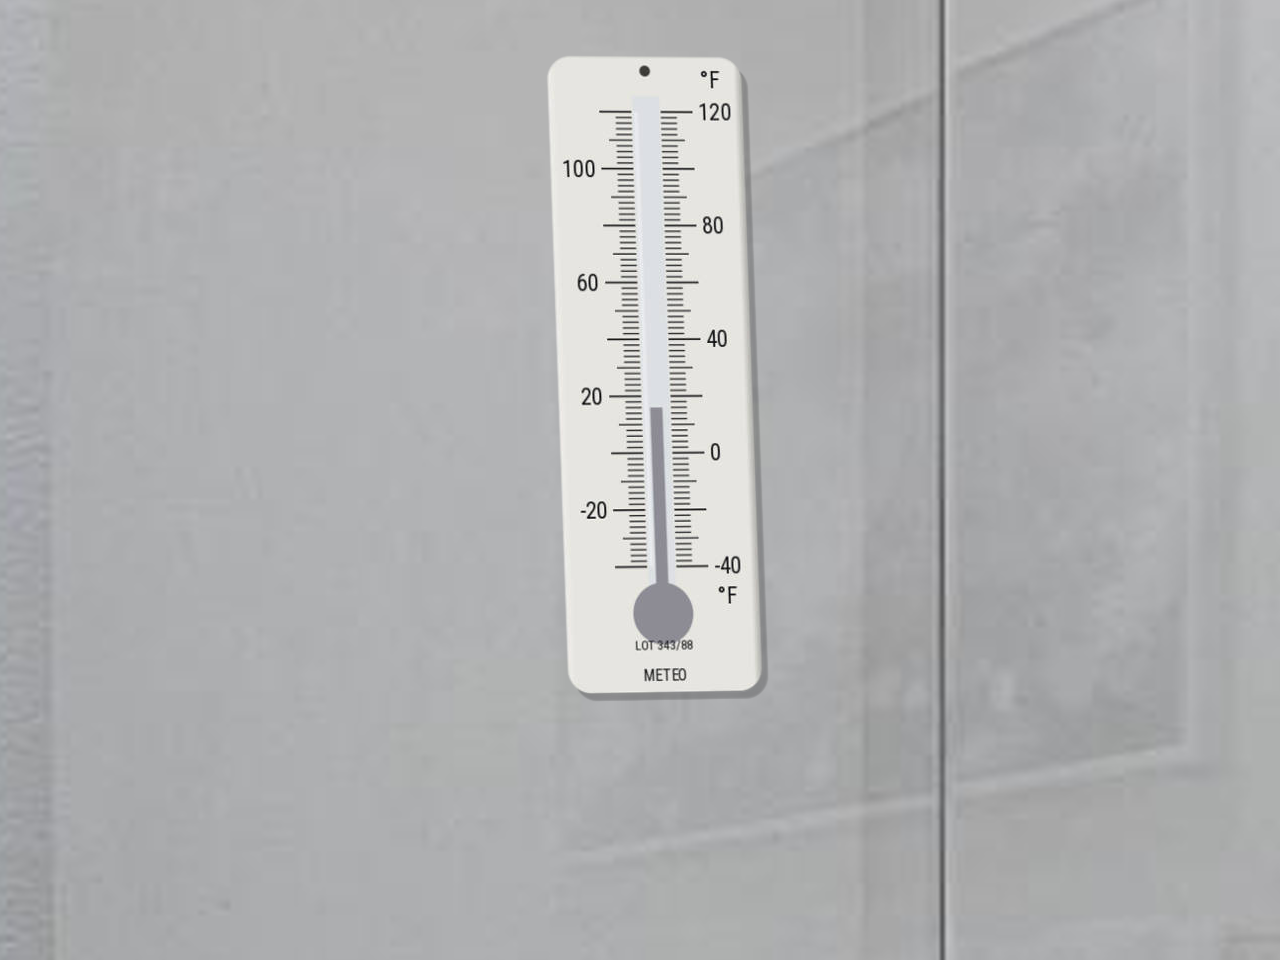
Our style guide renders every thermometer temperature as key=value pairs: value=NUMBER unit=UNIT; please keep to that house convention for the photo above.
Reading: value=16 unit=°F
